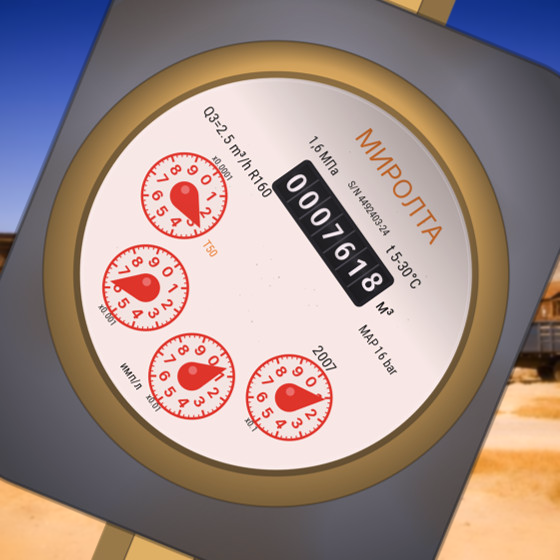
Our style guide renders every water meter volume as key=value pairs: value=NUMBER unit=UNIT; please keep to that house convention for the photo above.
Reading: value=7618.1062 unit=m³
